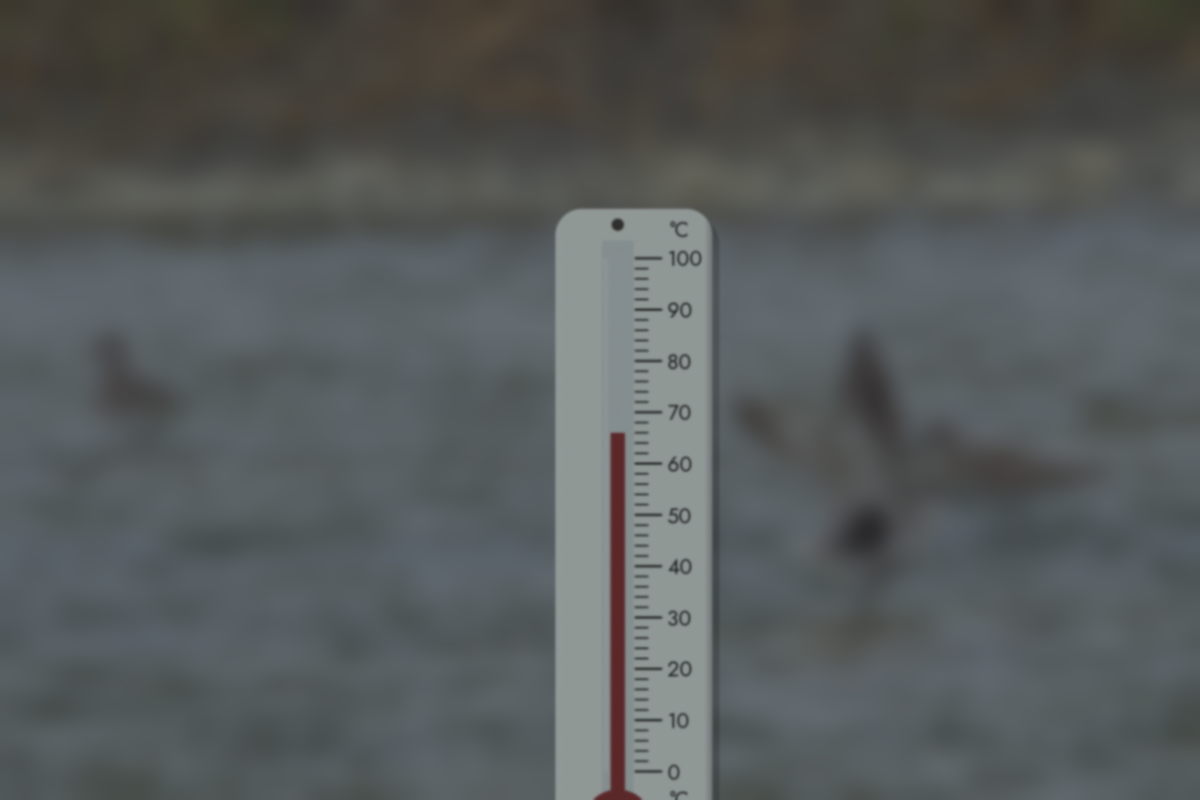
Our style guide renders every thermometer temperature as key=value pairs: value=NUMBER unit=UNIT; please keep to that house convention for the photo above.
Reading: value=66 unit=°C
